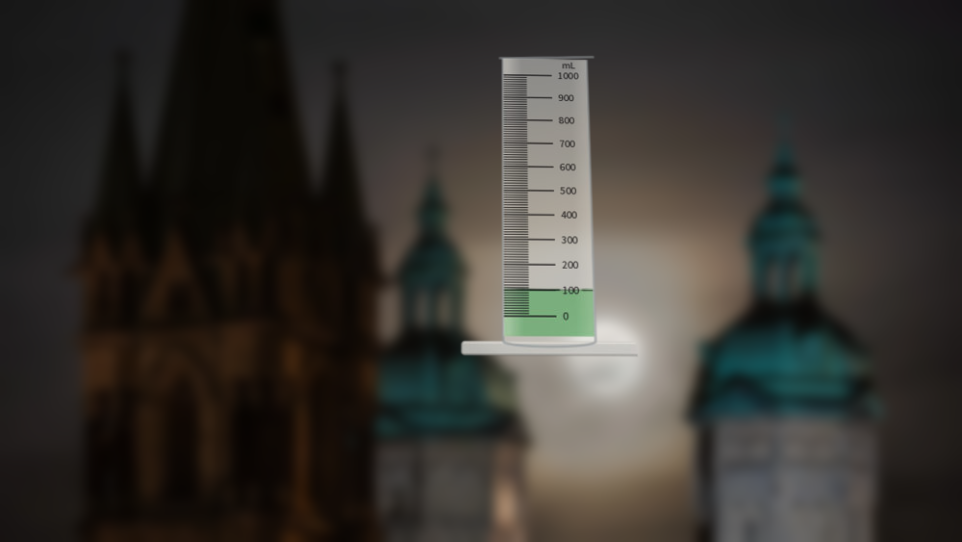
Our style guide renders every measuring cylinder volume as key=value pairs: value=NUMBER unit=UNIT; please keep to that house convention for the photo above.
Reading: value=100 unit=mL
